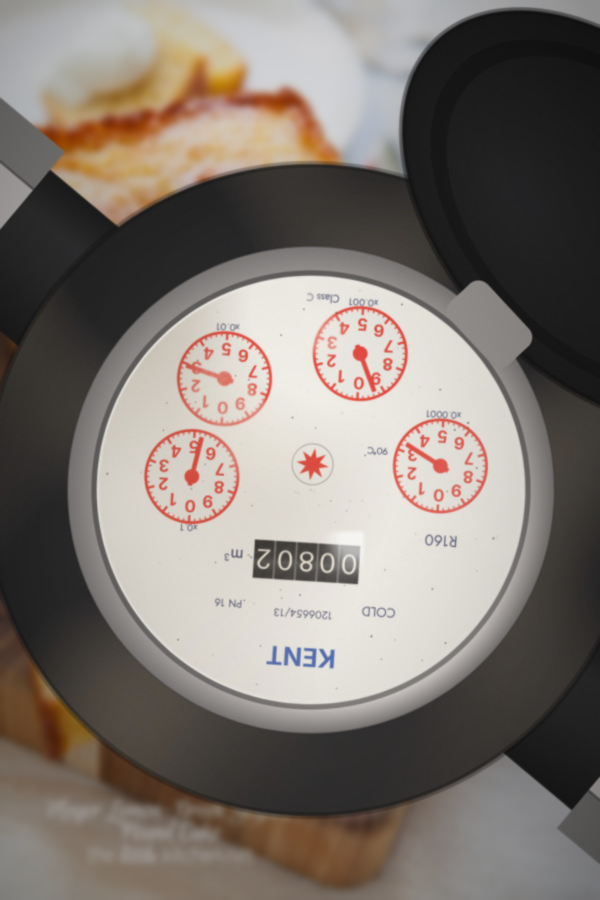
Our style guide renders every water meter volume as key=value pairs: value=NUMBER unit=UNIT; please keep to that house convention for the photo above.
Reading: value=802.5293 unit=m³
